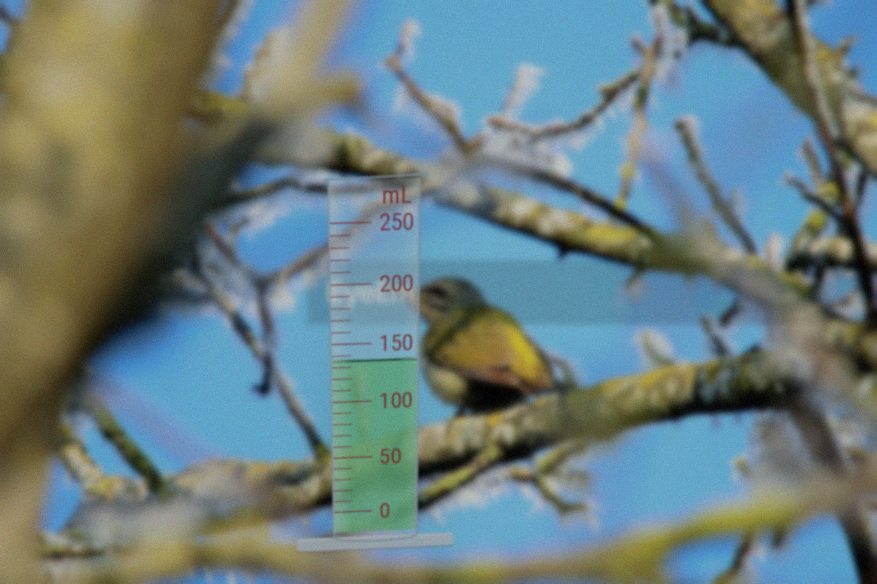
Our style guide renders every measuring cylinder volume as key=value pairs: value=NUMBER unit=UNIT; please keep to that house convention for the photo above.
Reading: value=135 unit=mL
